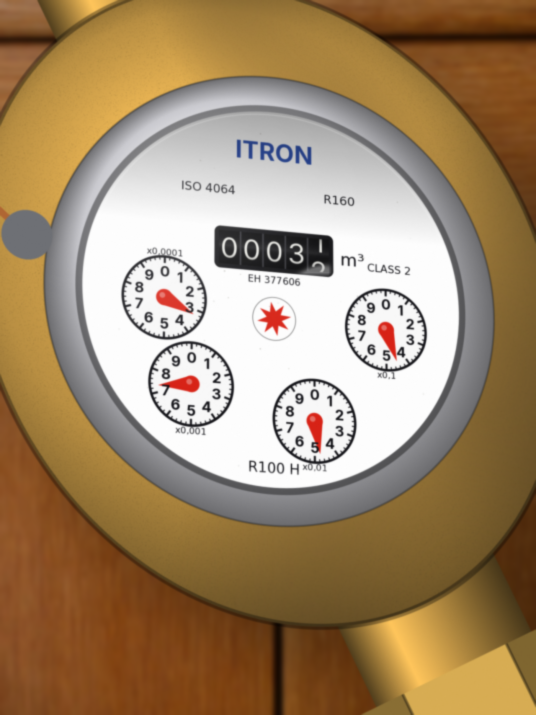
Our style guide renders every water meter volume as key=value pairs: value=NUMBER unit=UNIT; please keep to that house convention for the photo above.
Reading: value=31.4473 unit=m³
